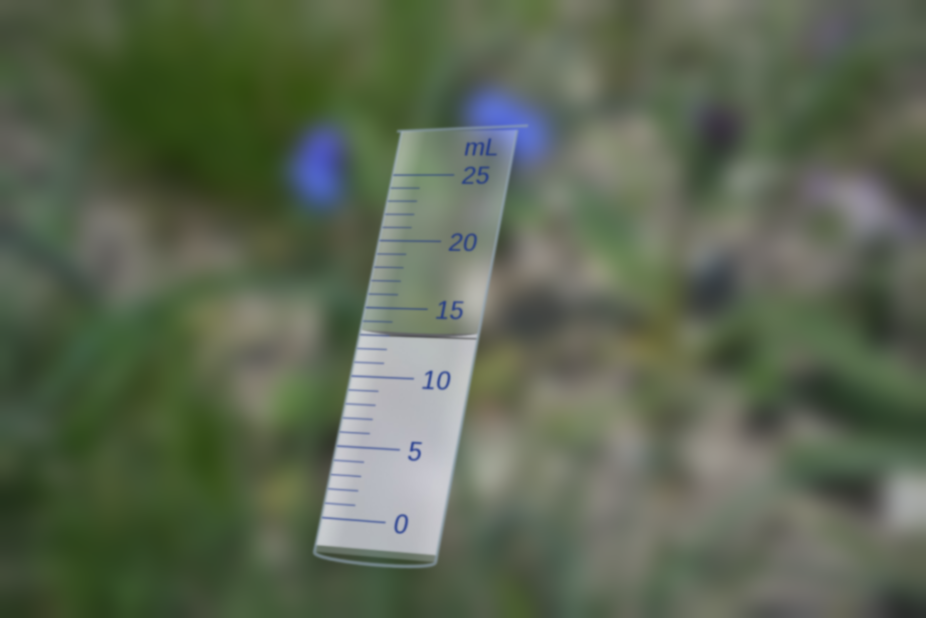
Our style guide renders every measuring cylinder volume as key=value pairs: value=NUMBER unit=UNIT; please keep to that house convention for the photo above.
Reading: value=13 unit=mL
